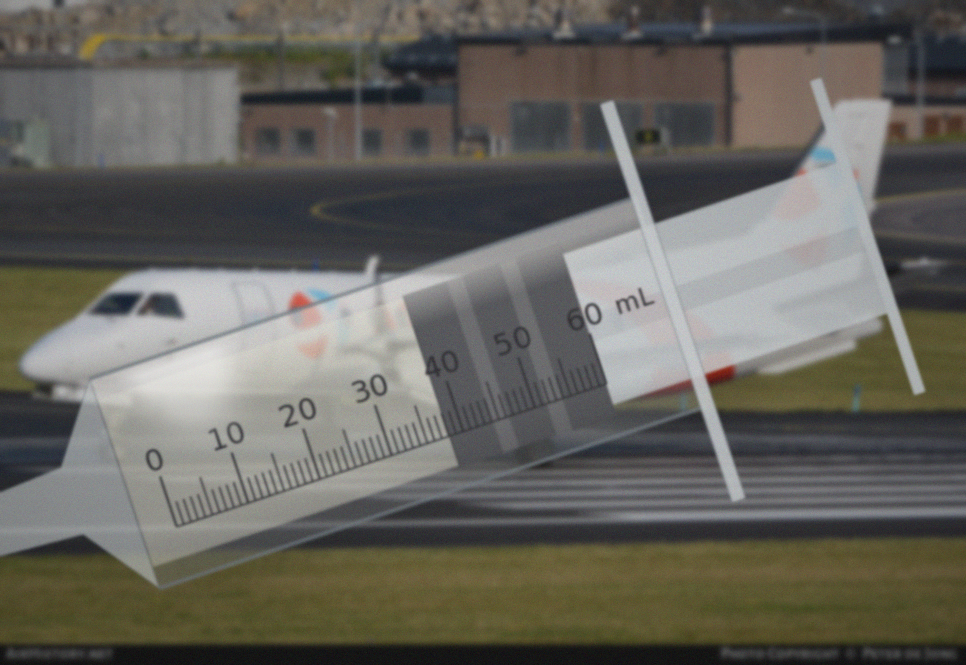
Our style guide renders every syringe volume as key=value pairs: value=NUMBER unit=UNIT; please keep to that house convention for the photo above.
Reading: value=38 unit=mL
